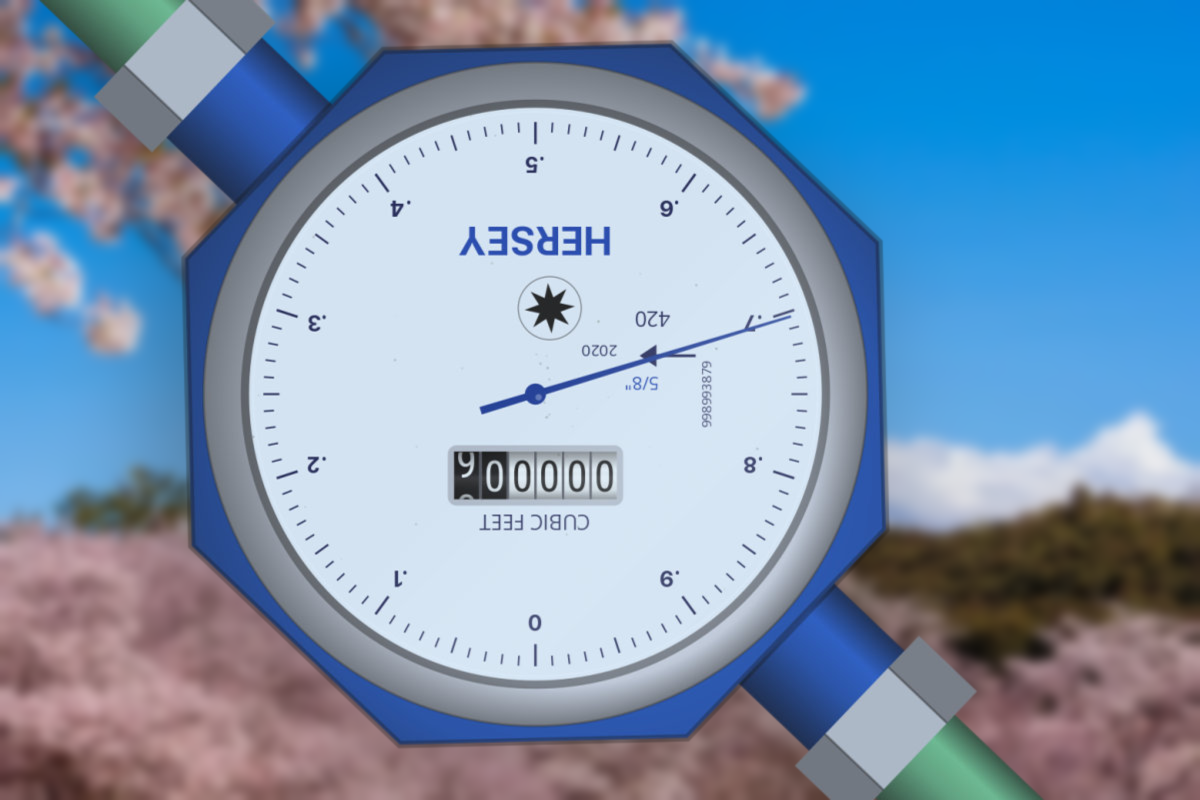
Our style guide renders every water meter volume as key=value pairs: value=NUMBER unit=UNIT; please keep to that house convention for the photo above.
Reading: value=5.70 unit=ft³
